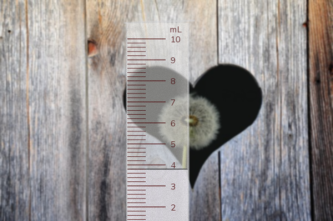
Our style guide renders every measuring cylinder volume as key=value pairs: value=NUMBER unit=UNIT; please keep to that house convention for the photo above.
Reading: value=3.8 unit=mL
